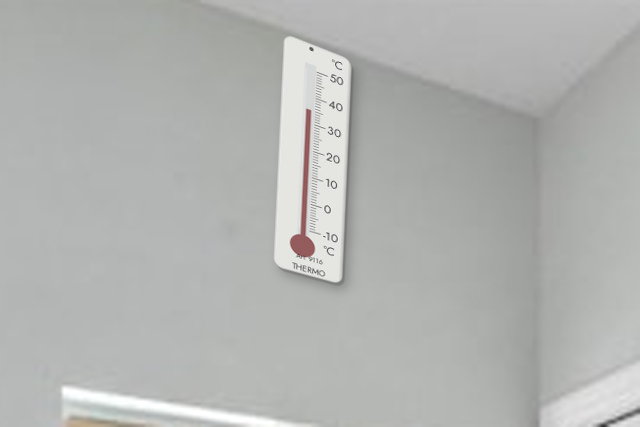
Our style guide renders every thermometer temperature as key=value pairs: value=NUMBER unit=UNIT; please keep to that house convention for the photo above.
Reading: value=35 unit=°C
